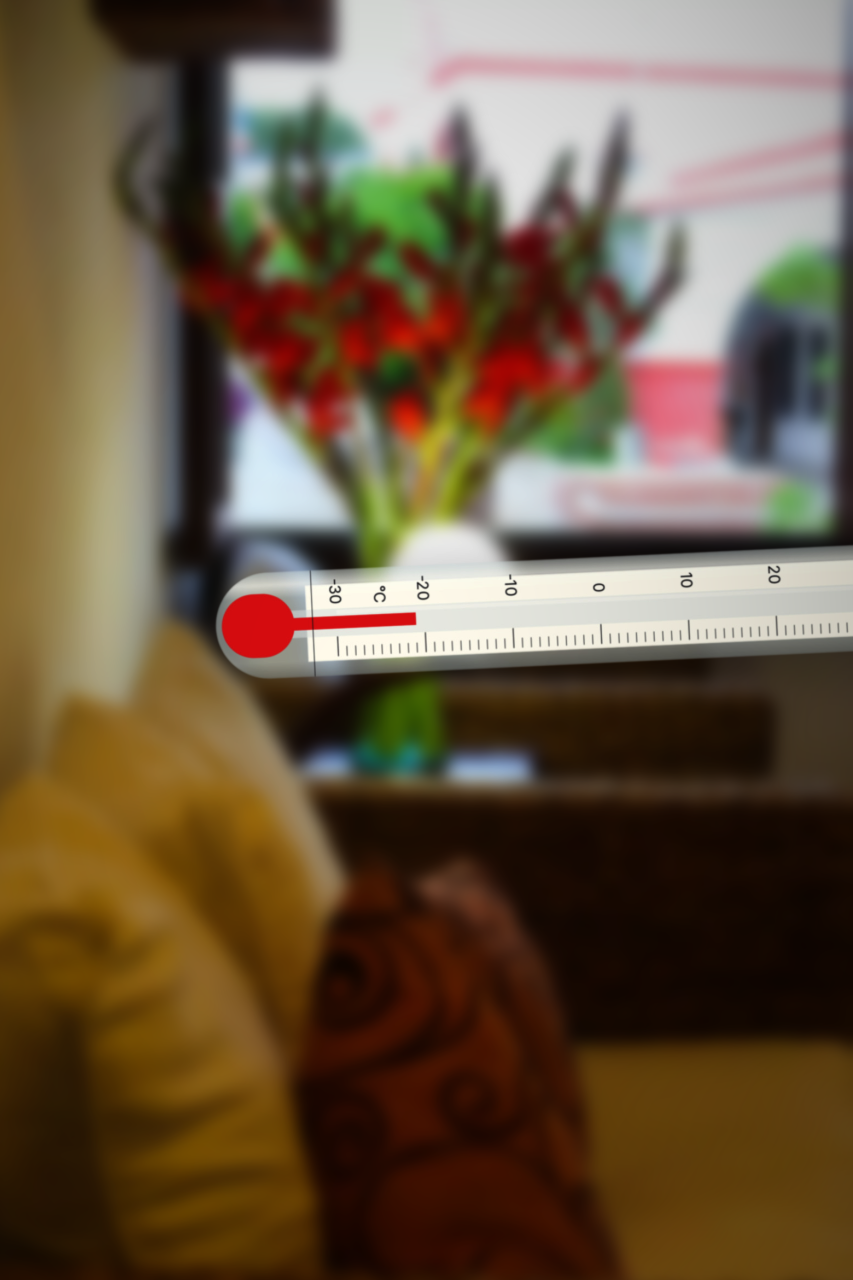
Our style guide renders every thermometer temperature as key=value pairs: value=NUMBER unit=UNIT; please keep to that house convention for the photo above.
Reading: value=-21 unit=°C
